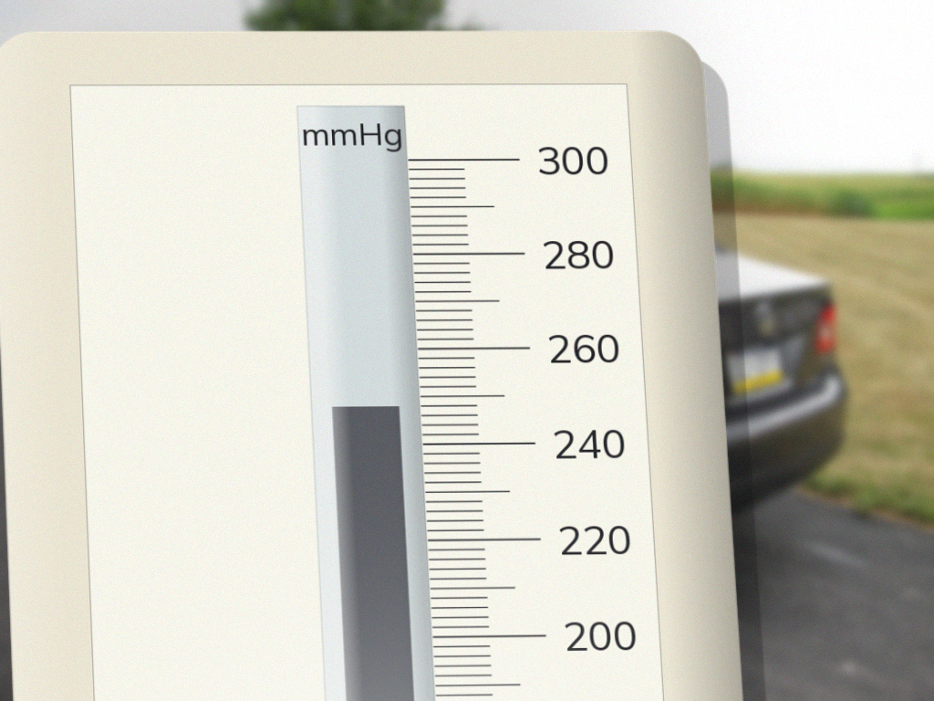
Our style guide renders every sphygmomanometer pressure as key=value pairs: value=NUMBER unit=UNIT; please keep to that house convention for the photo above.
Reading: value=248 unit=mmHg
